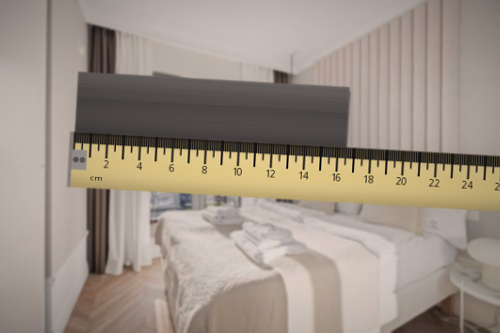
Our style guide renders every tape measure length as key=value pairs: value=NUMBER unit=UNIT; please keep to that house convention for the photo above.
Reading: value=16.5 unit=cm
